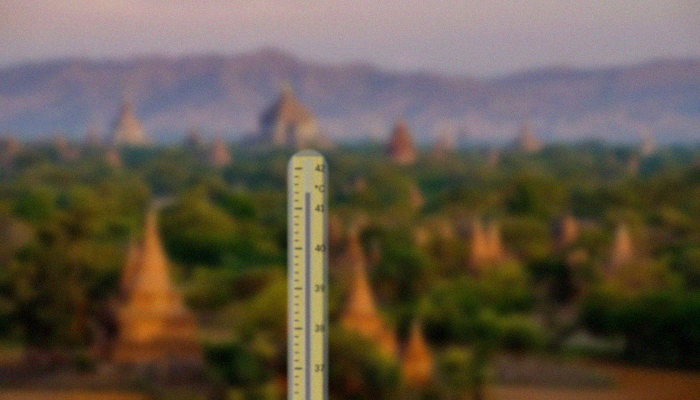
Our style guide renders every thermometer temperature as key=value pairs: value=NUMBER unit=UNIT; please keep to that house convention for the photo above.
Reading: value=41.4 unit=°C
